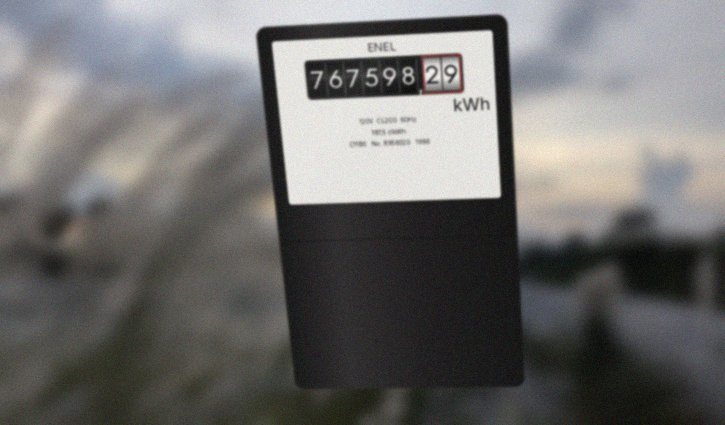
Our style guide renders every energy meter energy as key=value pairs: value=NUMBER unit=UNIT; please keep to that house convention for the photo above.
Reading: value=767598.29 unit=kWh
